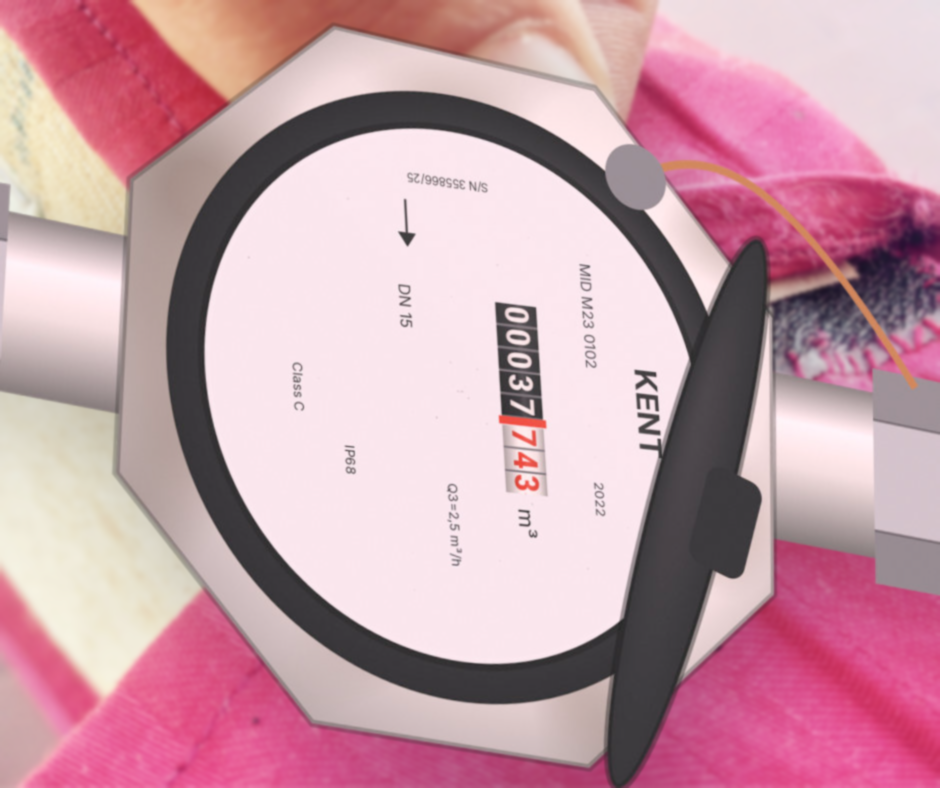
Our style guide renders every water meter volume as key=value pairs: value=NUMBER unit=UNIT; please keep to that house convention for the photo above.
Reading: value=37.743 unit=m³
